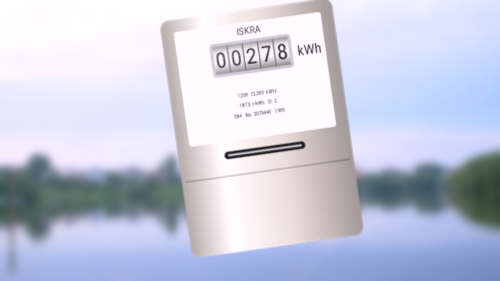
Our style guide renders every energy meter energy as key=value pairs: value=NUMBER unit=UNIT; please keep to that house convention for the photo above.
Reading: value=278 unit=kWh
